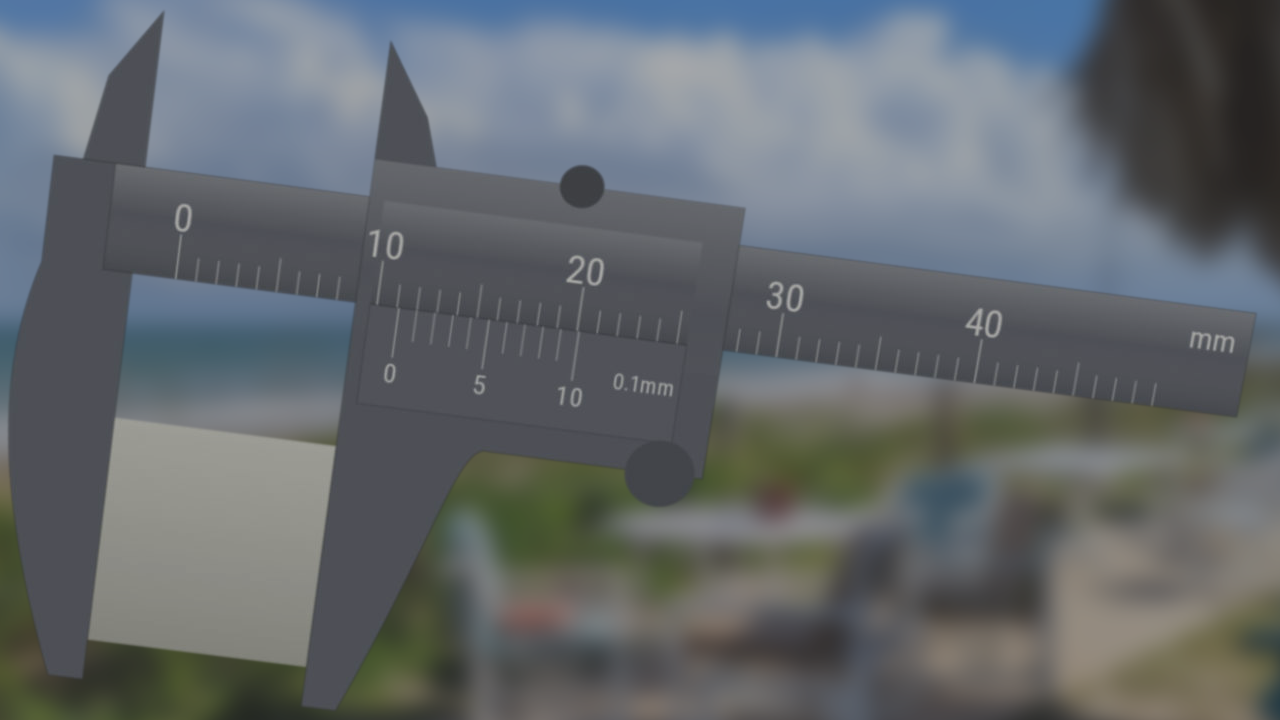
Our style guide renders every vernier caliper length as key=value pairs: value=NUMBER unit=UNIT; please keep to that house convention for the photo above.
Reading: value=11.1 unit=mm
